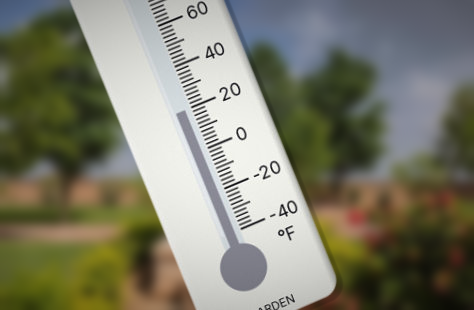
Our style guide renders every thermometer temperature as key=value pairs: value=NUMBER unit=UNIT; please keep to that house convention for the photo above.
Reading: value=20 unit=°F
